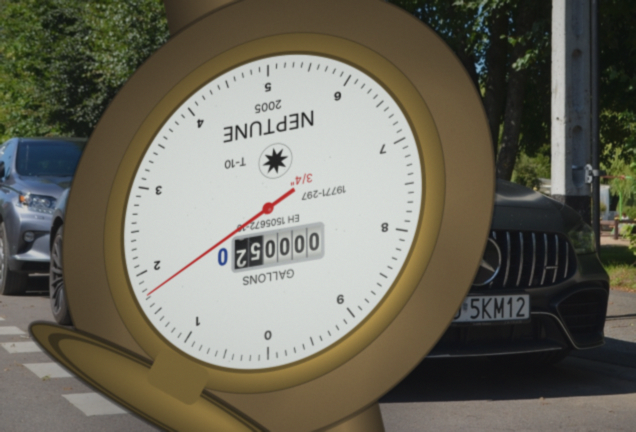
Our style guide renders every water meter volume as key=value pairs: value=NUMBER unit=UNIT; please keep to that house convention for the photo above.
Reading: value=521.7 unit=gal
